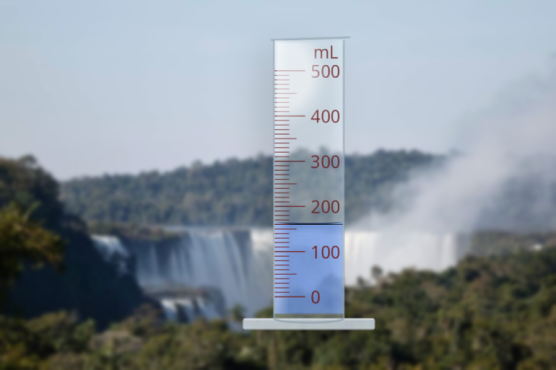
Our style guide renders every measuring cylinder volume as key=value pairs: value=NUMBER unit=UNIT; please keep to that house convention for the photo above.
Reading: value=160 unit=mL
